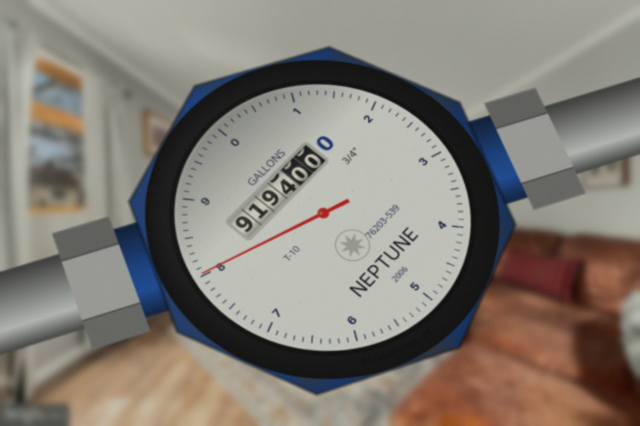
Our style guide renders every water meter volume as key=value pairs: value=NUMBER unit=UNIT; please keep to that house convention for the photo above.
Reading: value=9193998.0 unit=gal
